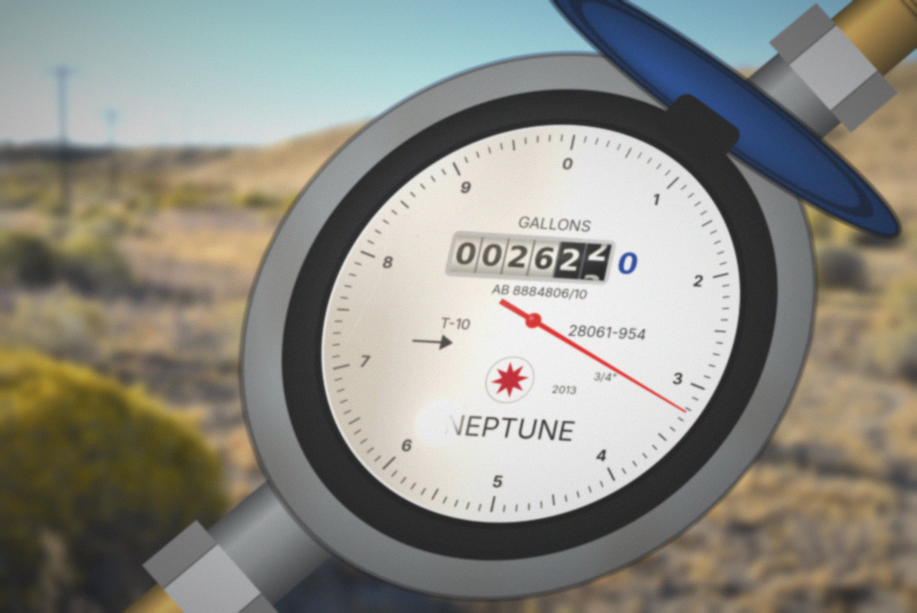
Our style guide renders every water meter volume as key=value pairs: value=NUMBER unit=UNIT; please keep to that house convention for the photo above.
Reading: value=26223.2 unit=gal
